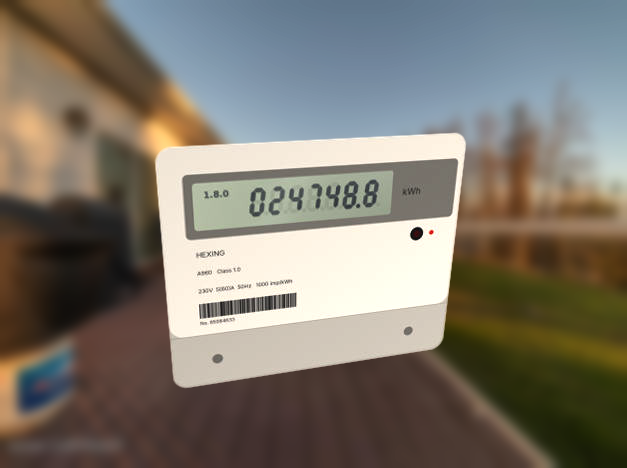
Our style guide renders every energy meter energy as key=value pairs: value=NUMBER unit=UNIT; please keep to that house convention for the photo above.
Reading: value=24748.8 unit=kWh
